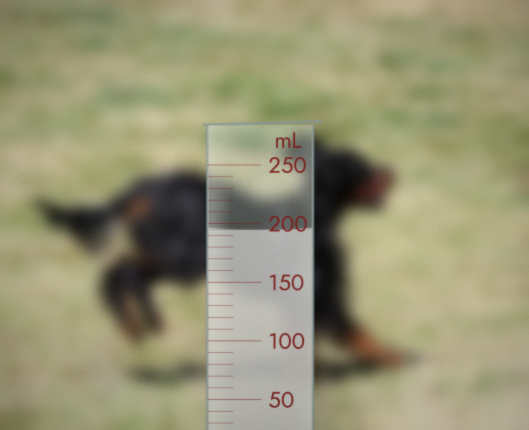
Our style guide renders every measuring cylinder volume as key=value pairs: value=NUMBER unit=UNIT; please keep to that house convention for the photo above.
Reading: value=195 unit=mL
